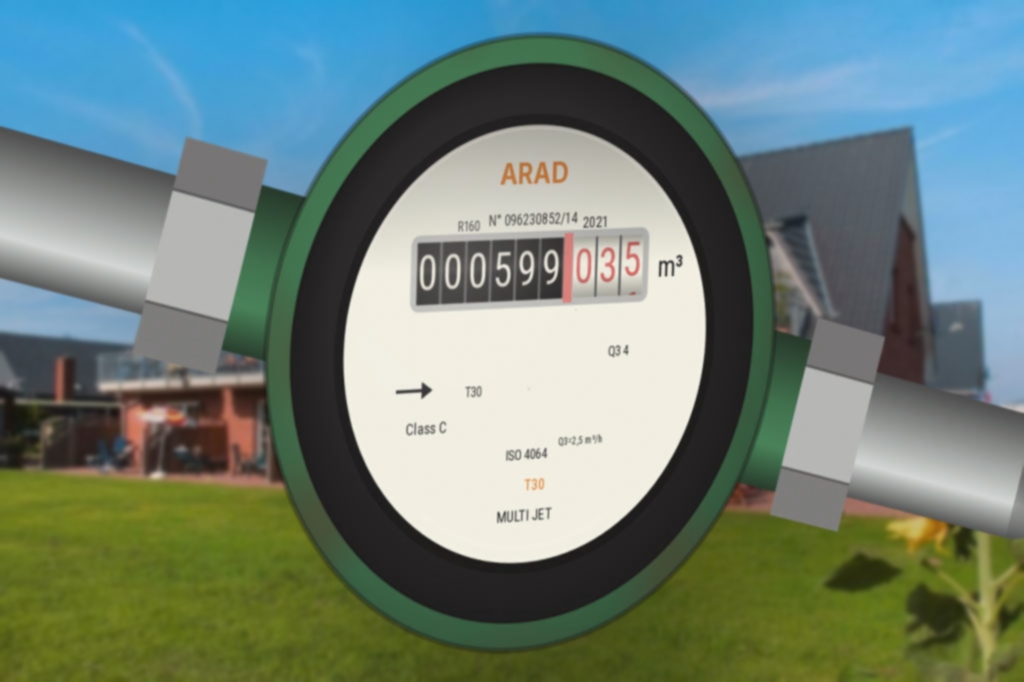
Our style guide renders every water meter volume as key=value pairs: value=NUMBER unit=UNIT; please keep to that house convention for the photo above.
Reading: value=599.035 unit=m³
